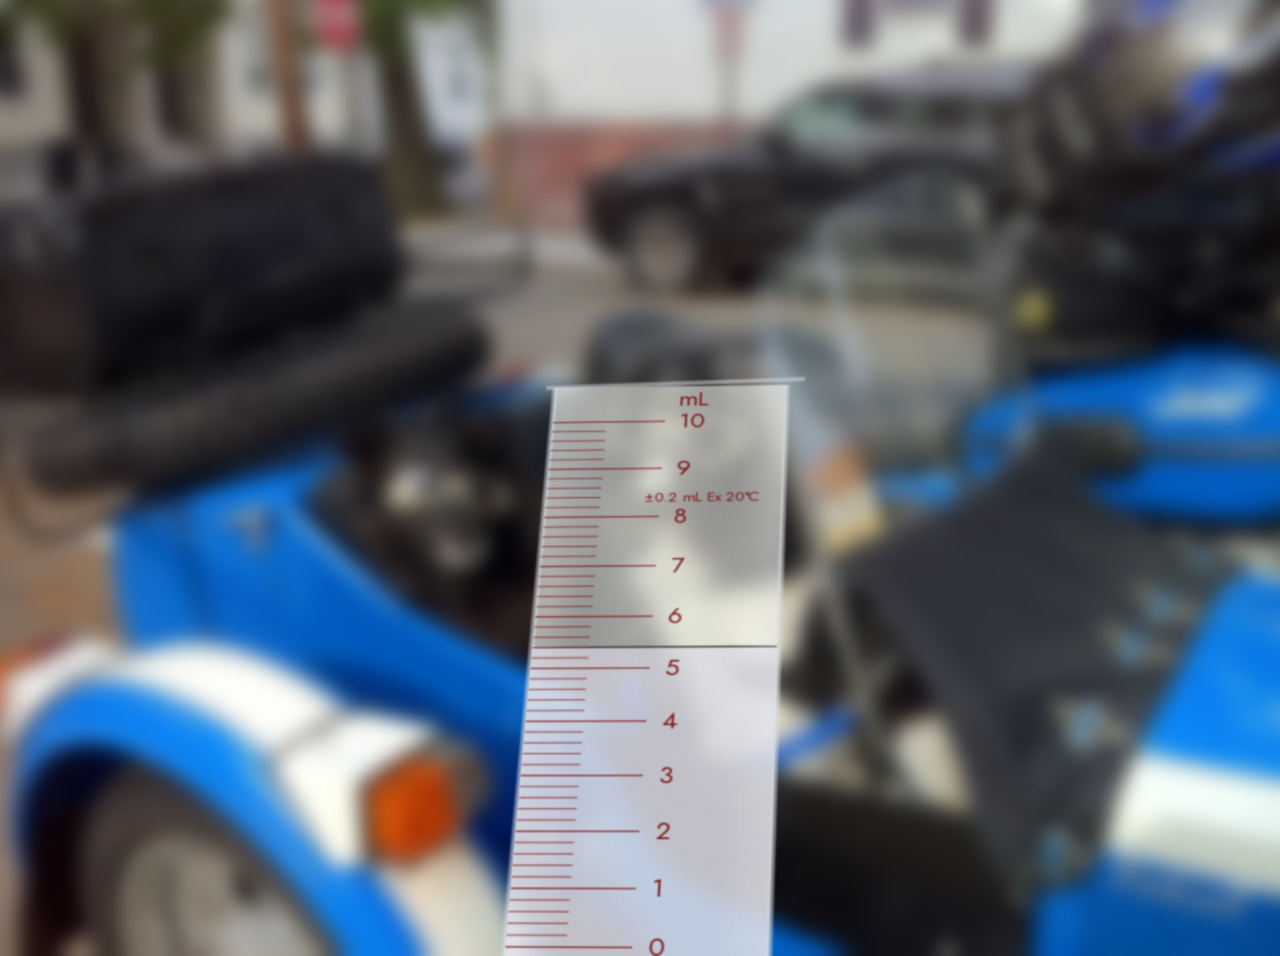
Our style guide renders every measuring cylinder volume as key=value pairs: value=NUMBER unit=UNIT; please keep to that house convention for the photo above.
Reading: value=5.4 unit=mL
